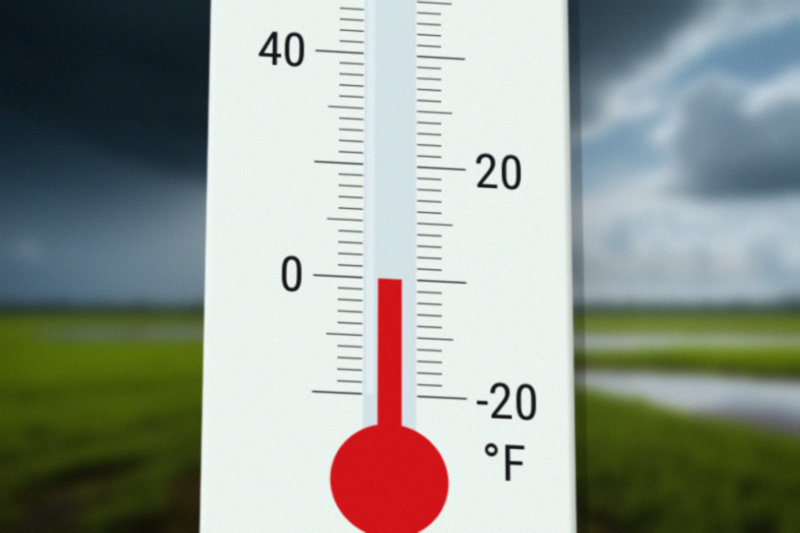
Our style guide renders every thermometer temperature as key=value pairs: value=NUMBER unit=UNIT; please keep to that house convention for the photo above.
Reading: value=0 unit=°F
